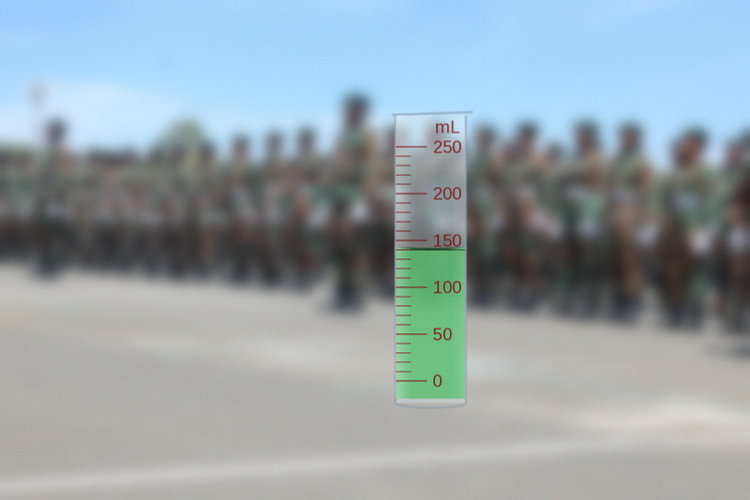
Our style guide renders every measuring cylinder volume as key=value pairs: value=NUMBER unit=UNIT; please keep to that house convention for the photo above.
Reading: value=140 unit=mL
